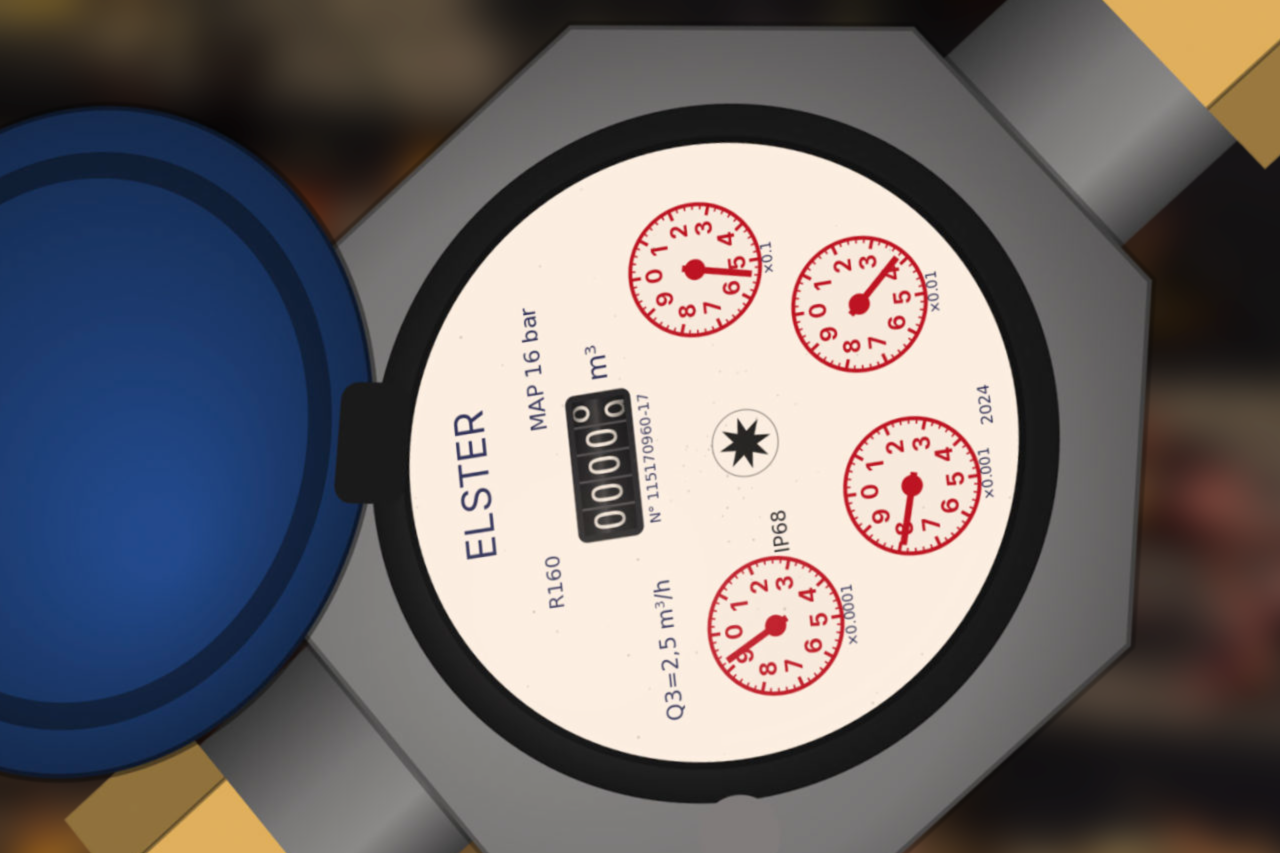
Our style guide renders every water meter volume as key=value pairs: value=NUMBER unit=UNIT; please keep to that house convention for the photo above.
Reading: value=8.5379 unit=m³
